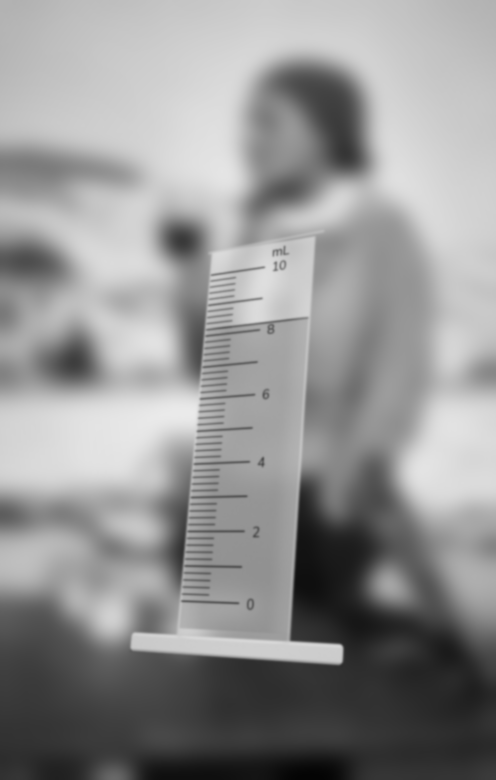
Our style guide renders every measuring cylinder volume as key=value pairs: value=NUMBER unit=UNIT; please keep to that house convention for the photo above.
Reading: value=8.2 unit=mL
